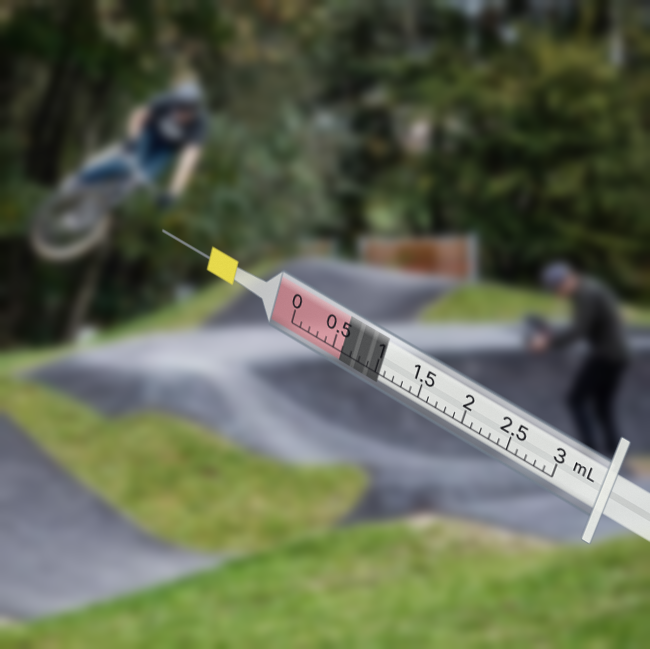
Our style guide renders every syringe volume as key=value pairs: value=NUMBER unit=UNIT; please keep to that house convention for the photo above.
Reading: value=0.6 unit=mL
